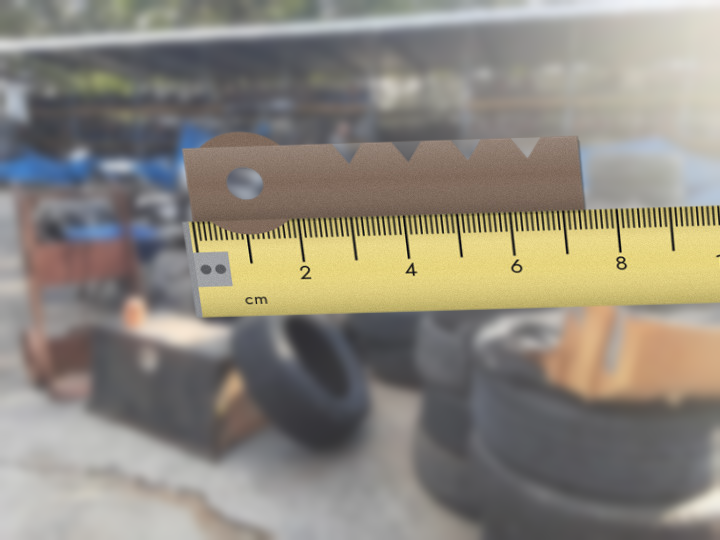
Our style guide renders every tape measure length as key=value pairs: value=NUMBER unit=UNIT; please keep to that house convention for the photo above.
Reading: value=7.4 unit=cm
